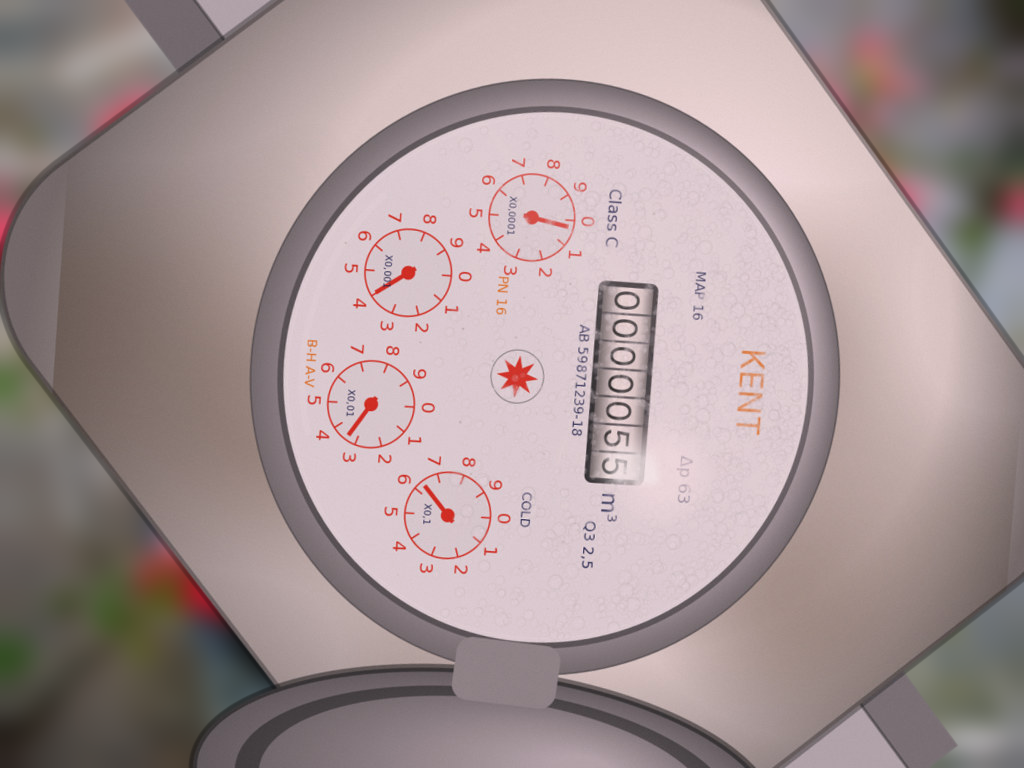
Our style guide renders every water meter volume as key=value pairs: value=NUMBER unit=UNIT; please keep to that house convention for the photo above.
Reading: value=55.6340 unit=m³
